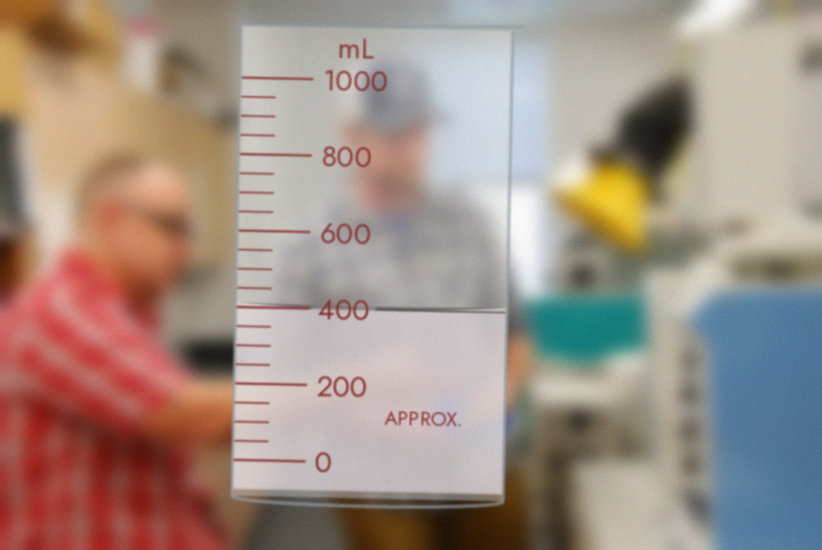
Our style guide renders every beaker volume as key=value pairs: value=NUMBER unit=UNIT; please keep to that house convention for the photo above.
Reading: value=400 unit=mL
